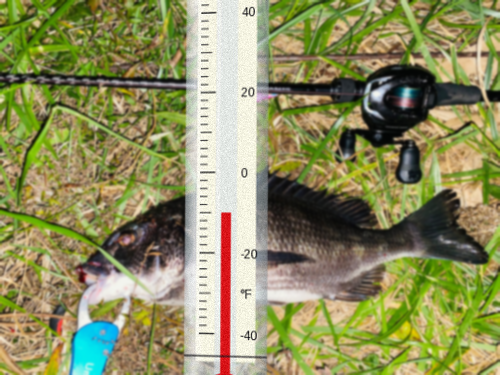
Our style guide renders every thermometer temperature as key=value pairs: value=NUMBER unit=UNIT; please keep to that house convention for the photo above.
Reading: value=-10 unit=°F
